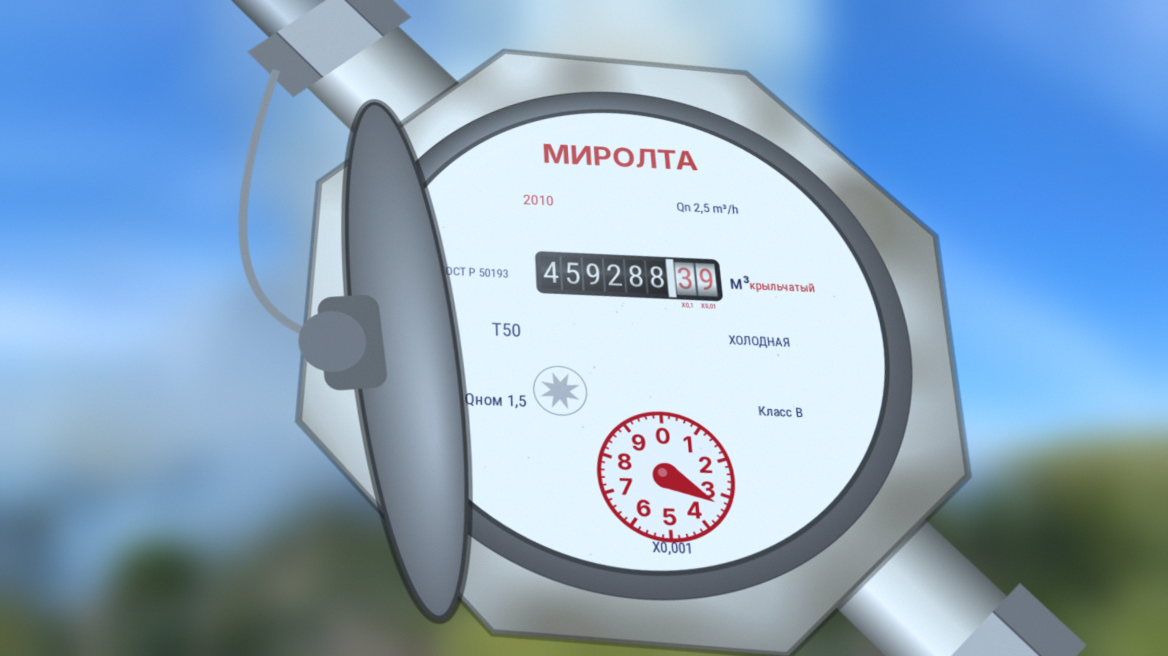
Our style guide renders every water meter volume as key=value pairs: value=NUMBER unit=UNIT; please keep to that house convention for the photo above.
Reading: value=459288.393 unit=m³
